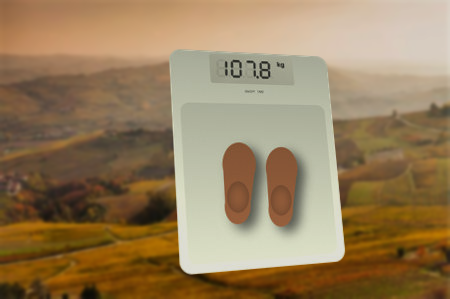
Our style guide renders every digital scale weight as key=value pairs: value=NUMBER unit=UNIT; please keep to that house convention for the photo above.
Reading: value=107.8 unit=kg
